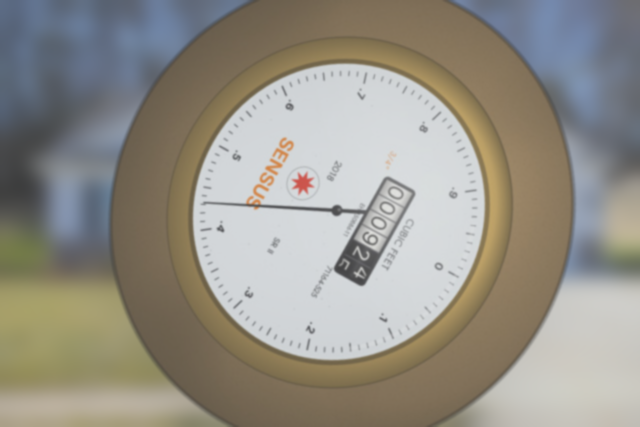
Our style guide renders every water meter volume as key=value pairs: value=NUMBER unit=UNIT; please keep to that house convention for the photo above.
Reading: value=924.43 unit=ft³
